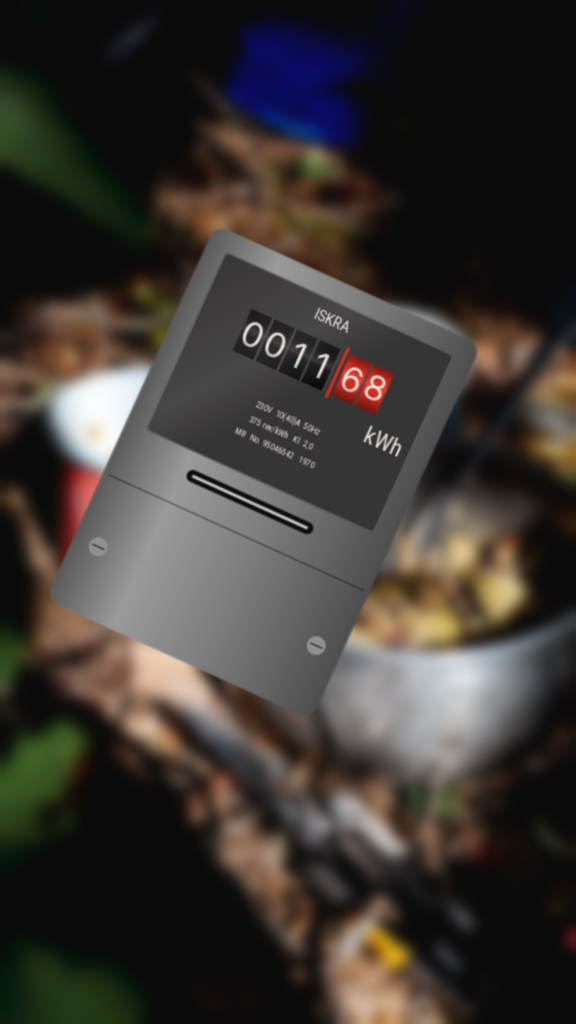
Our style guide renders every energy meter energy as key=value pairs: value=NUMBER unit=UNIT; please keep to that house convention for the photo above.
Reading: value=11.68 unit=kWh
